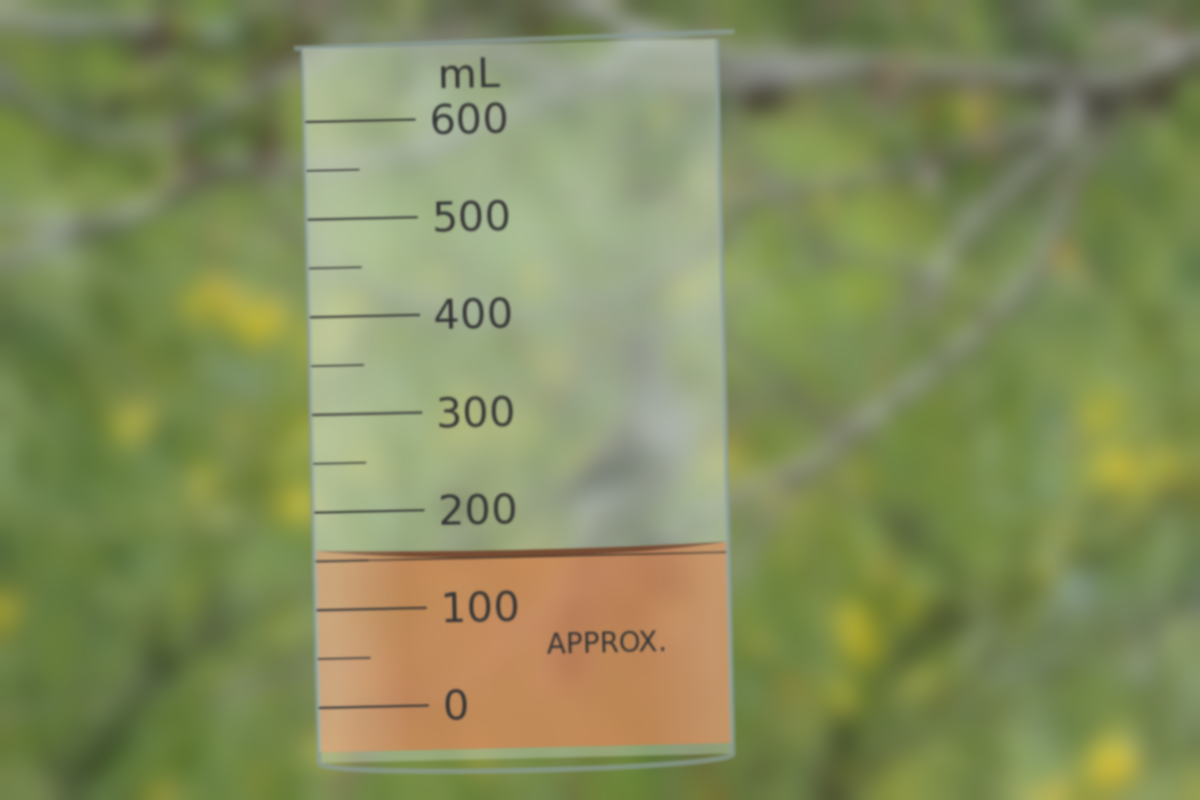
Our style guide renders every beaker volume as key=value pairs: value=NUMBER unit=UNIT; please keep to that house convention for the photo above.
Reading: value=150 unit=mL
